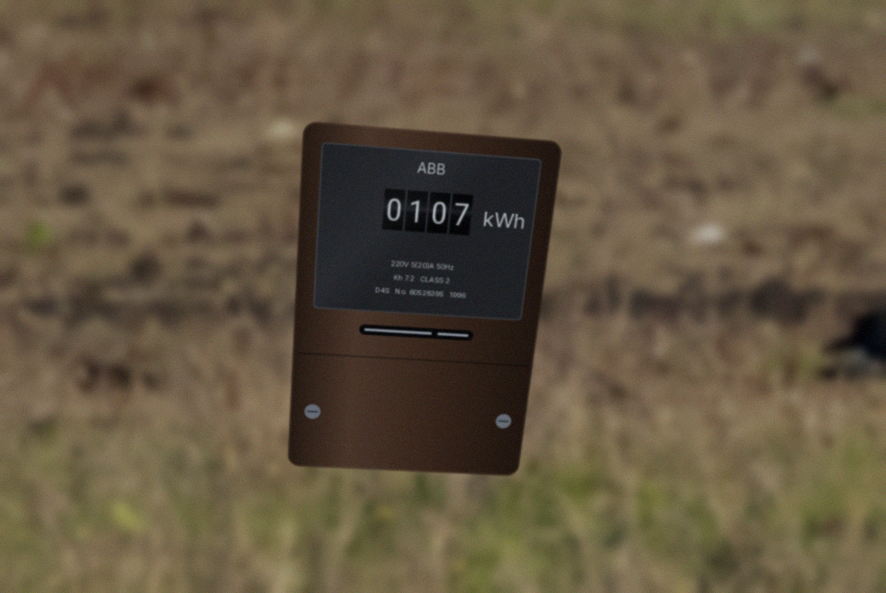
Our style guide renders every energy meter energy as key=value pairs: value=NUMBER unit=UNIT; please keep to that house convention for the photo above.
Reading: value=107 unit=kWh
